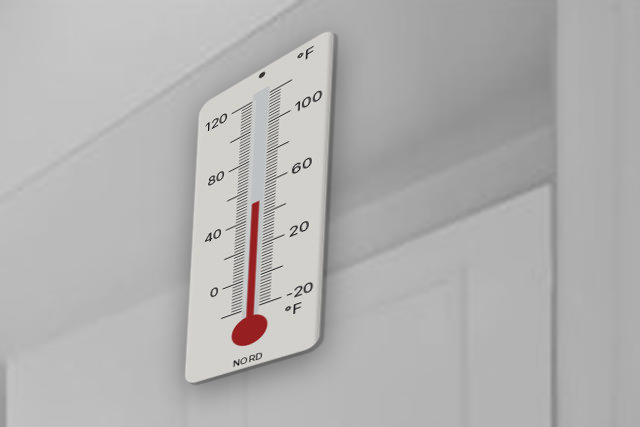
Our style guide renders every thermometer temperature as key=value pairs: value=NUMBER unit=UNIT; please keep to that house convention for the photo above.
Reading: value=50 unit=°F
